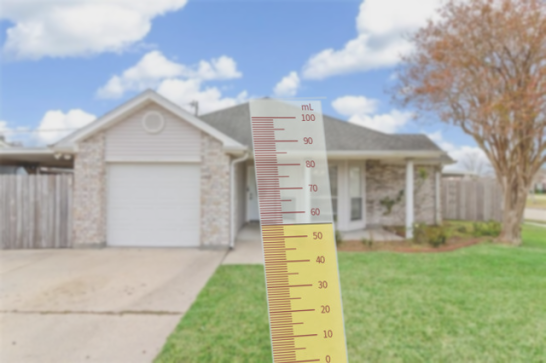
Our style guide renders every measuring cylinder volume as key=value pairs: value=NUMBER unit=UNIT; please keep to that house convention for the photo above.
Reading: value=55 unit=mL
